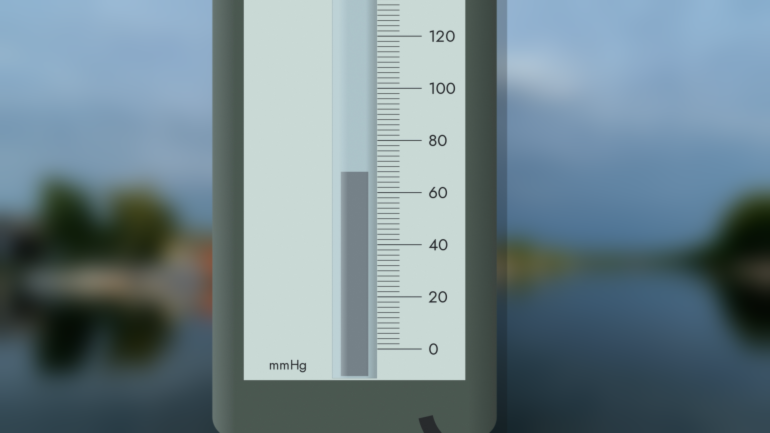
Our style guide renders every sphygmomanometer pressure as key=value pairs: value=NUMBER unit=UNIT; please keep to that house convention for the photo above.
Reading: value=68 unit=mmHg
